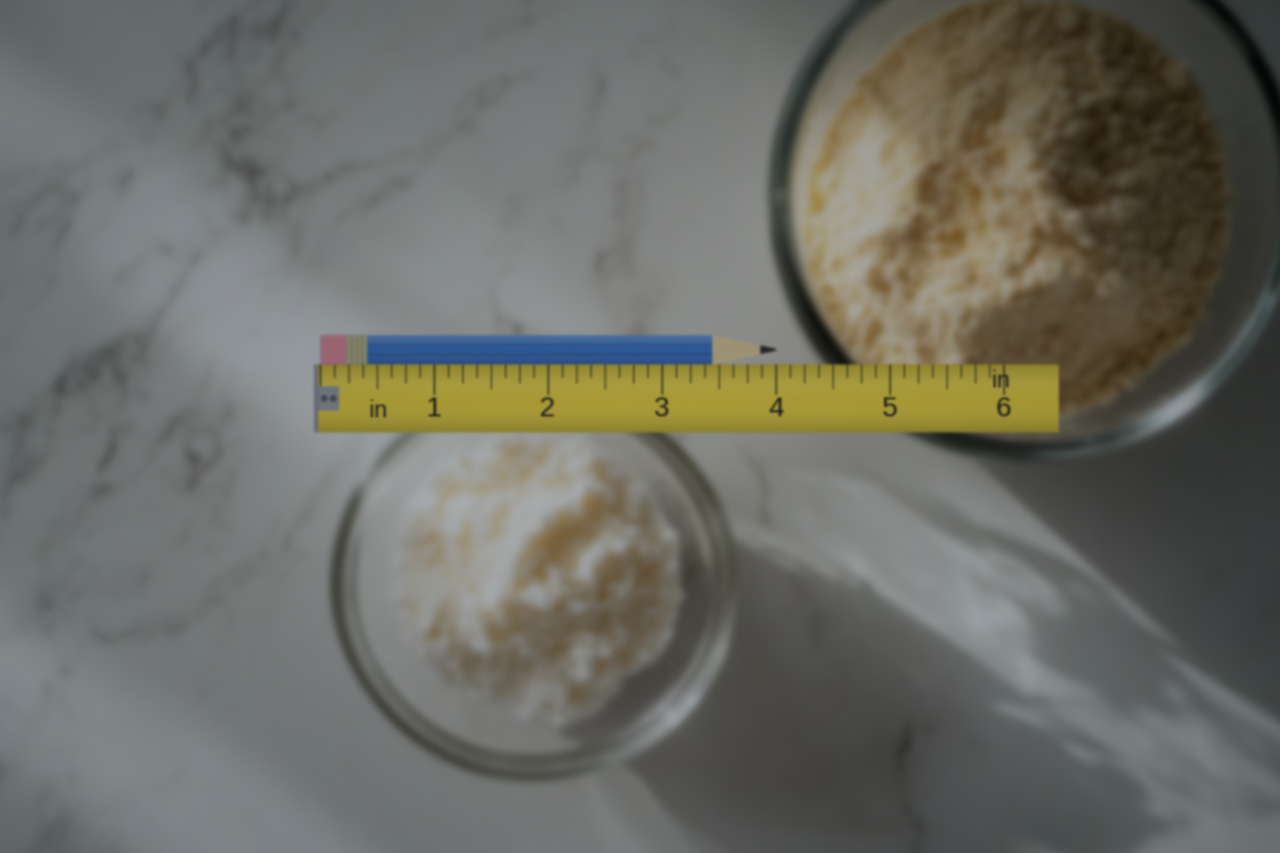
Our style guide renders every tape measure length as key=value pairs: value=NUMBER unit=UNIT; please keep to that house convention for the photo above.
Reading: value=4 unit=in
